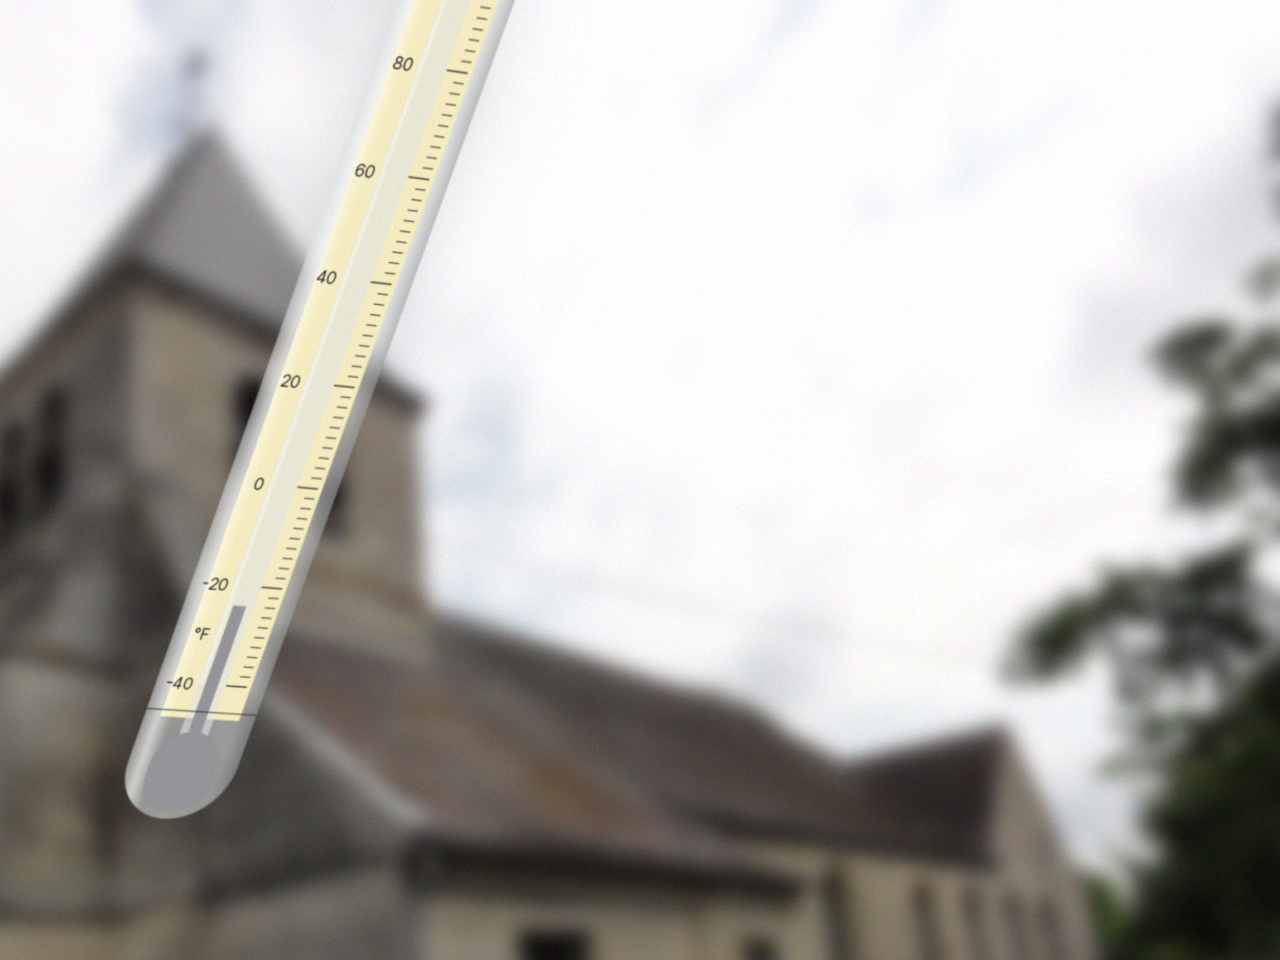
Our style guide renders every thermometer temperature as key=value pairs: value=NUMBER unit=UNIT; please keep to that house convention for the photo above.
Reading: value=-24 unit=°F
